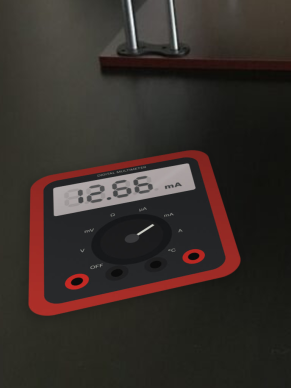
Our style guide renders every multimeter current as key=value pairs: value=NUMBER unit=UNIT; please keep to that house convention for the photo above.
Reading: value=12.66 unit=mA
